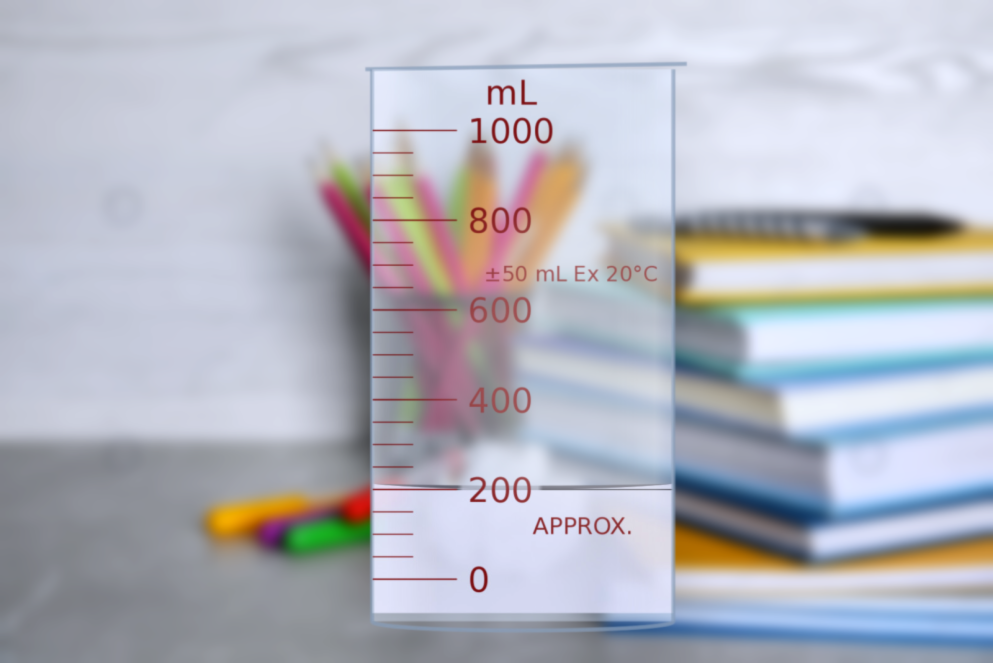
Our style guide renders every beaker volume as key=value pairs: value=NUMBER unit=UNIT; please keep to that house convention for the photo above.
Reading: value=200 unit=mL
